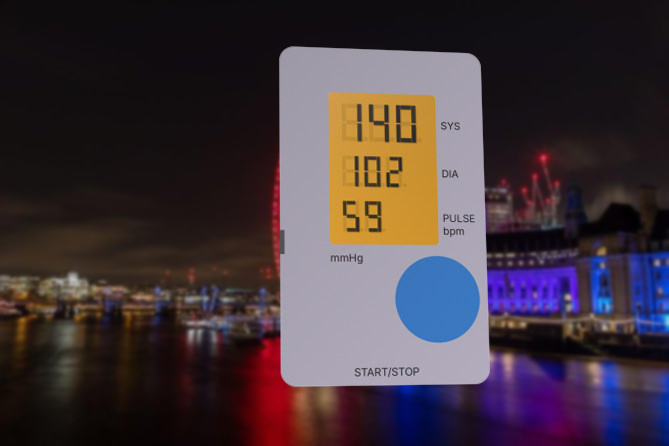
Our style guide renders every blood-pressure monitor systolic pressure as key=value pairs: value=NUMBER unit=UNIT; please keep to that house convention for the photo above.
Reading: value=140 unit=mmHg
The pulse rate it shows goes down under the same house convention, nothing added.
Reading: value=59 unit=bpm
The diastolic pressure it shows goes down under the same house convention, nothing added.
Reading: value=102 unit=mmHg
